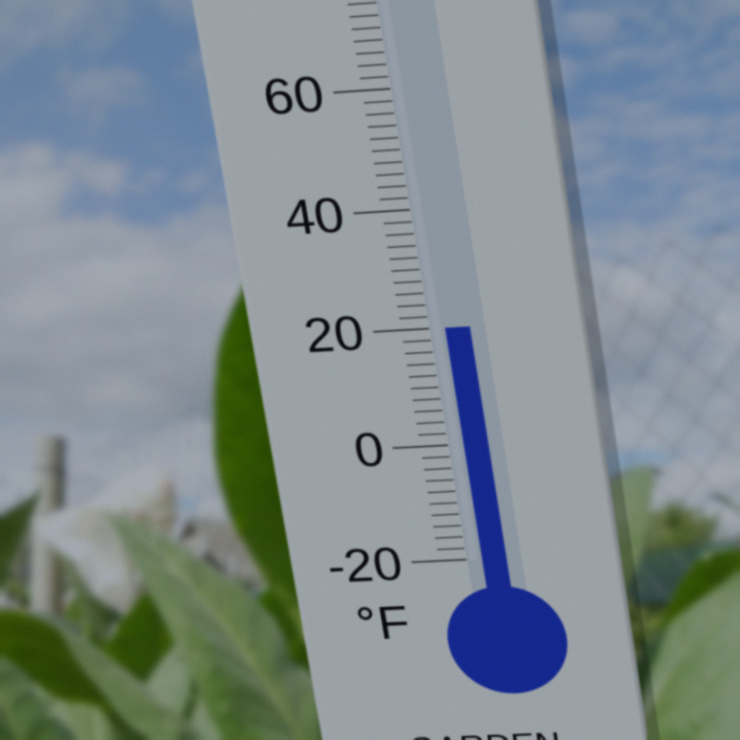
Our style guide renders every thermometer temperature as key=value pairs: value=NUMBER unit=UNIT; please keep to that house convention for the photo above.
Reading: value=20 unit=°F
